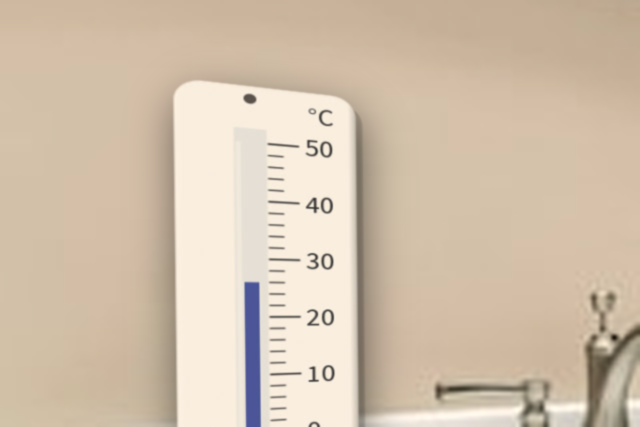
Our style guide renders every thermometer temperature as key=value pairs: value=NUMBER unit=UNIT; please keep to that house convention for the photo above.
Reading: value=26 unit=°C
